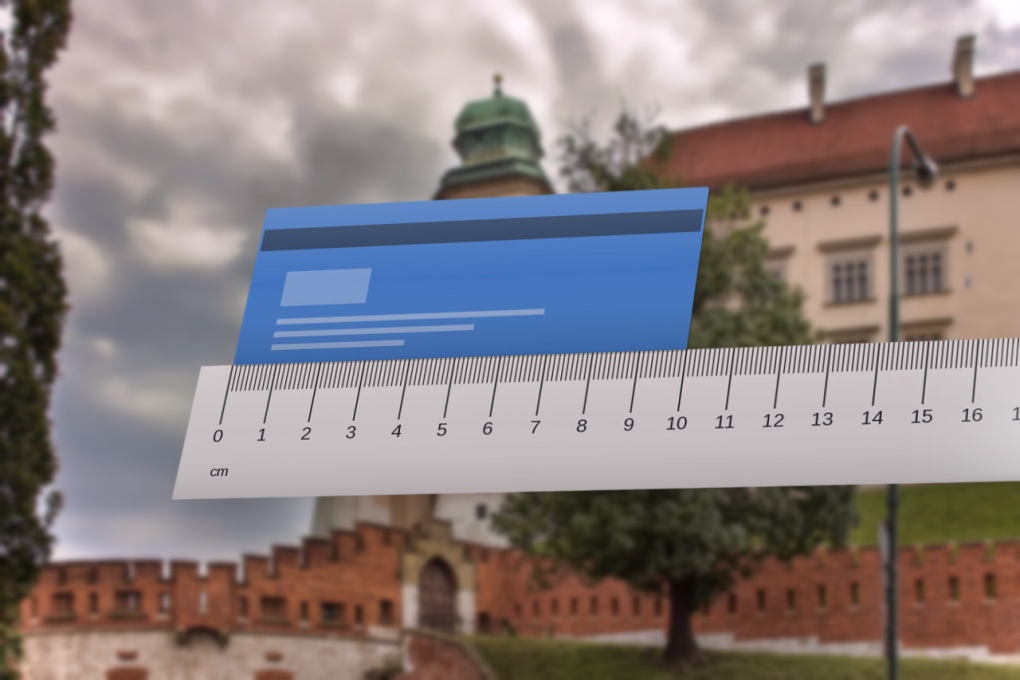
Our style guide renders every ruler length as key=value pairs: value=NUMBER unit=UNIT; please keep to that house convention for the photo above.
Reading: value=10 unit=cm
